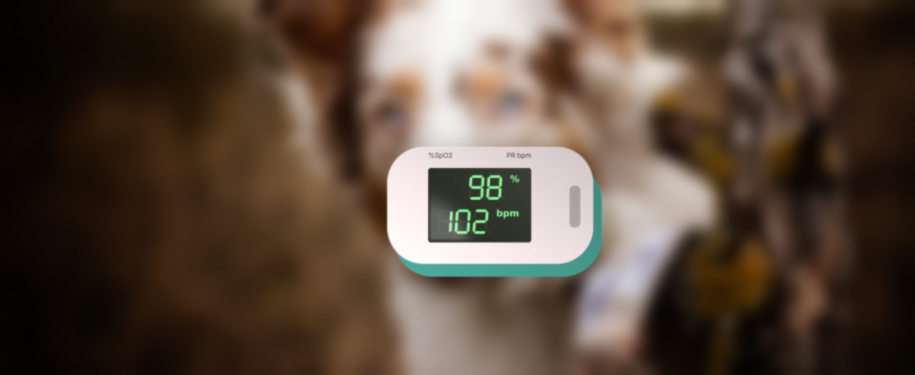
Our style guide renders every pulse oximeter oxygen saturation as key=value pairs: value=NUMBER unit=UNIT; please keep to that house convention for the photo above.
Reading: value=98 unit=%
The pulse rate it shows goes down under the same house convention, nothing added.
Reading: value=102 unit=bpm
